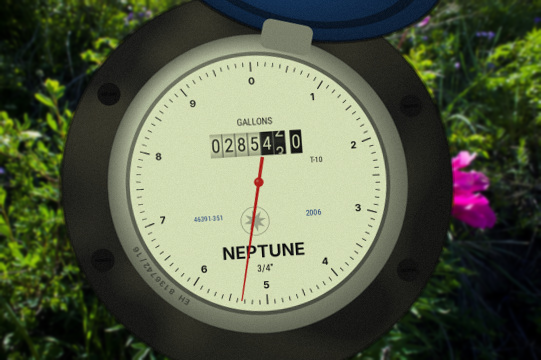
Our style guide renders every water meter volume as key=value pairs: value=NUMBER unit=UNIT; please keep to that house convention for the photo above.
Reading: value=285425.3 unit=gal
